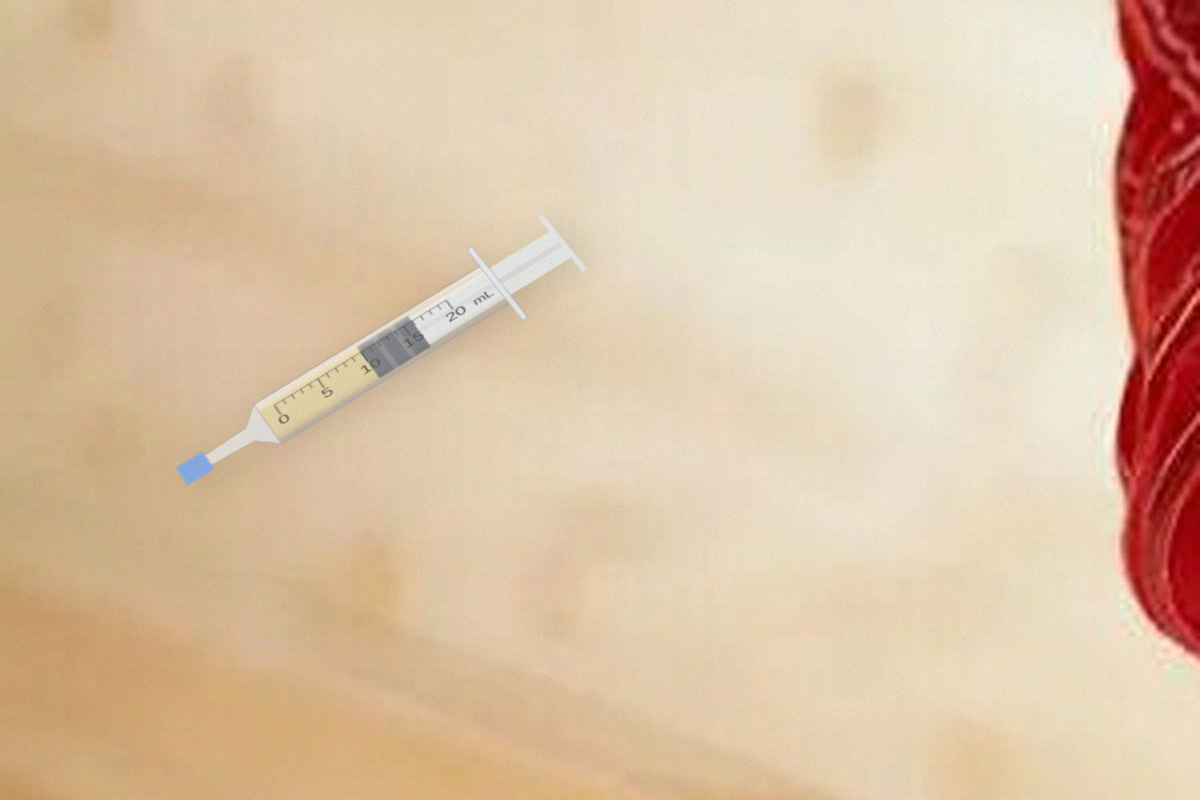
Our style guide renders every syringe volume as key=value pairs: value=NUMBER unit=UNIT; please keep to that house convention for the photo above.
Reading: value=10 unit=mL
